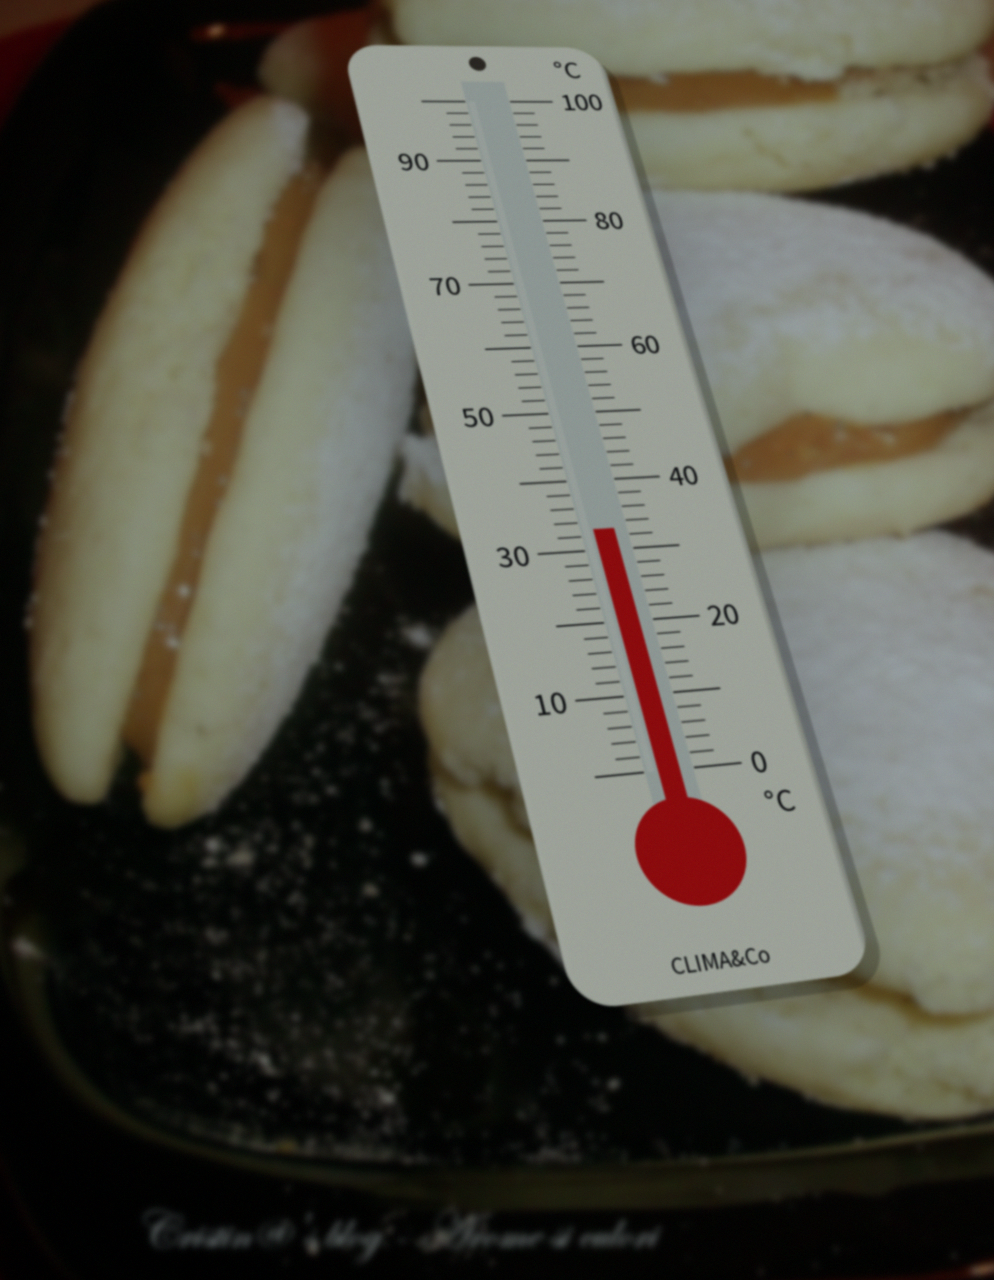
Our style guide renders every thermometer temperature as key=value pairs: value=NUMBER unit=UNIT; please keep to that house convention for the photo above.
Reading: value=33 unit=°C
